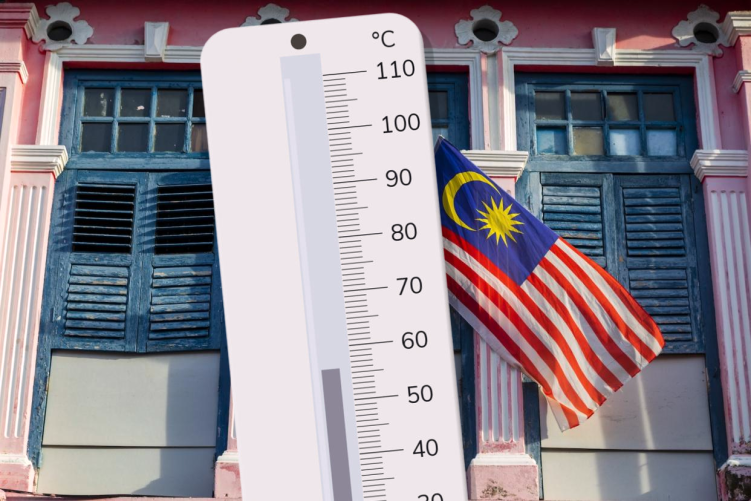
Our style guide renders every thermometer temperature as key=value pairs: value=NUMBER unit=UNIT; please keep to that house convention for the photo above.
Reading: value=56 unit=°C
